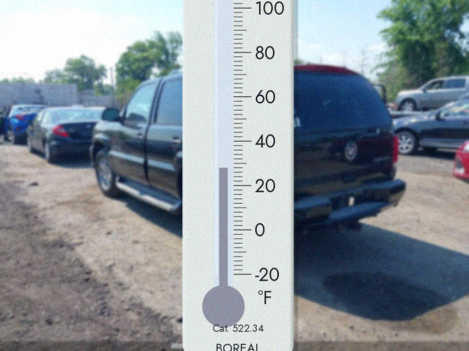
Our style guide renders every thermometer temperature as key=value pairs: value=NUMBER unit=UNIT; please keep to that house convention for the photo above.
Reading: value=28 unit=°F
